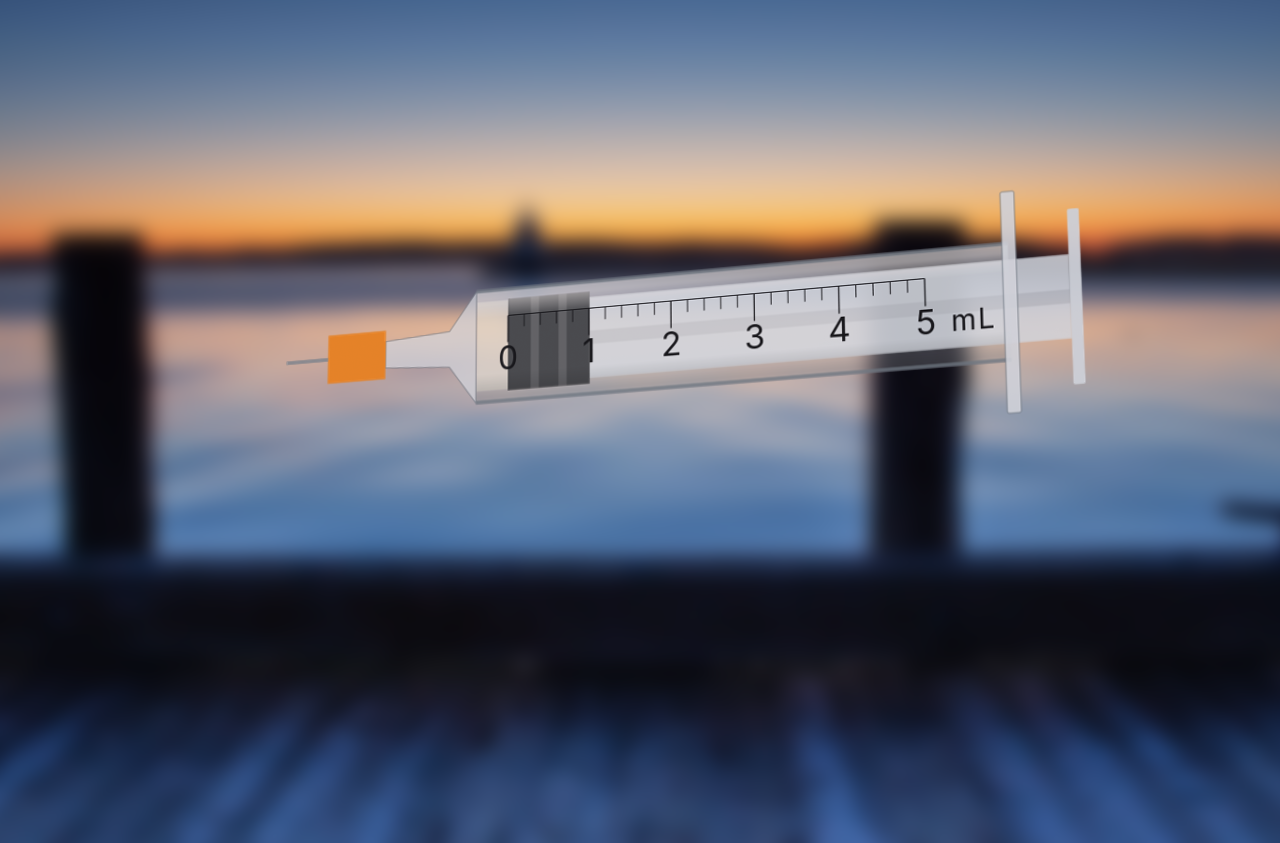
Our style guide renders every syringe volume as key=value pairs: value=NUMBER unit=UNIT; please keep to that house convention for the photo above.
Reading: value=0 unit=mL
